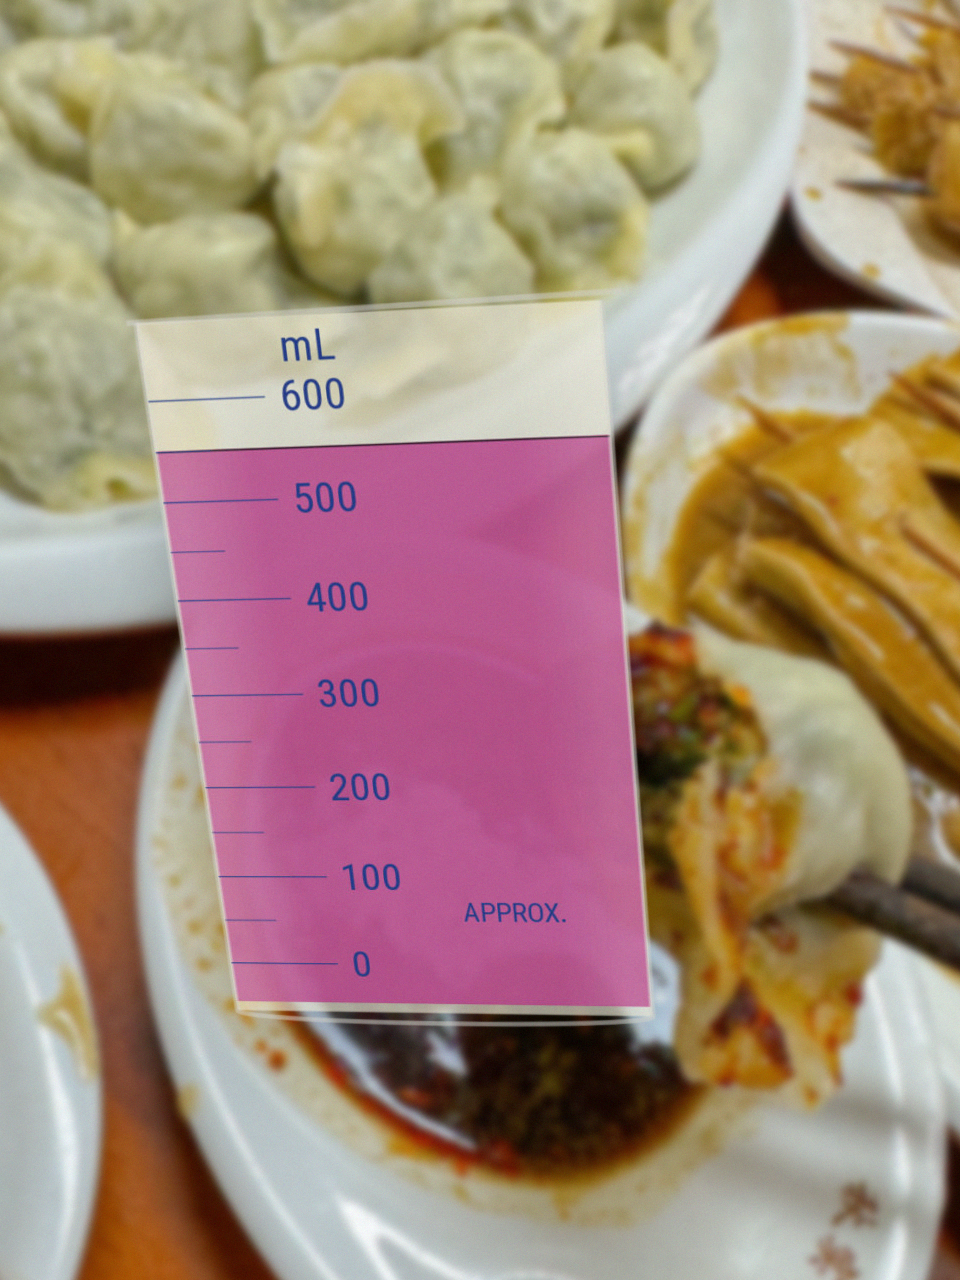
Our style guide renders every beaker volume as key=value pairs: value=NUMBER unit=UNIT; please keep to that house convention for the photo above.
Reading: value=550 unit=mL
